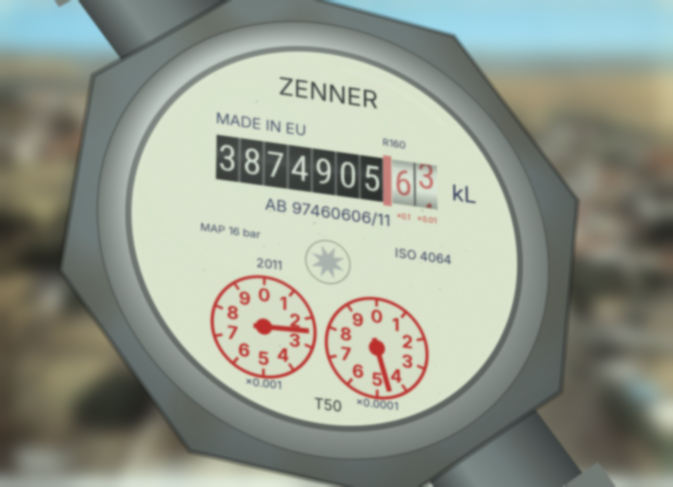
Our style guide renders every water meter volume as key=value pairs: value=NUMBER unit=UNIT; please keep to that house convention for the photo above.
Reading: value=3874905.6324 unit=kL
